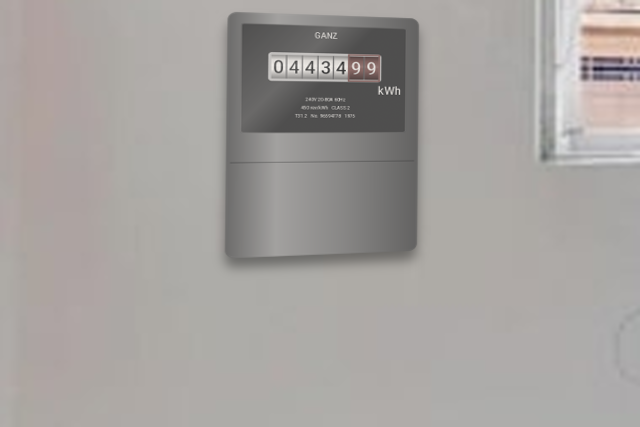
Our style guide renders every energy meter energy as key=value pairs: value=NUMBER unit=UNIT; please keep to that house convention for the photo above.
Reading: value=4434.99 unit=kWh
